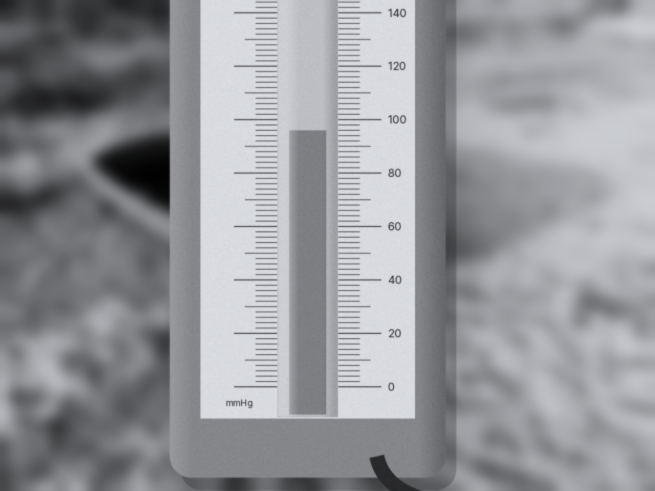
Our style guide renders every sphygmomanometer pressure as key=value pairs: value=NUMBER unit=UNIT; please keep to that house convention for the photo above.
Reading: value=96 unit=mmHg
